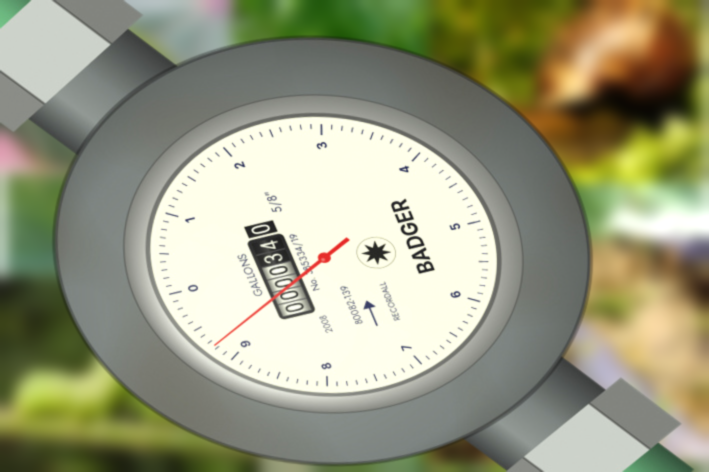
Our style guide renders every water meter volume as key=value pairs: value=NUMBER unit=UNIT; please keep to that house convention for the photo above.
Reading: value=339.2 unit=gal
